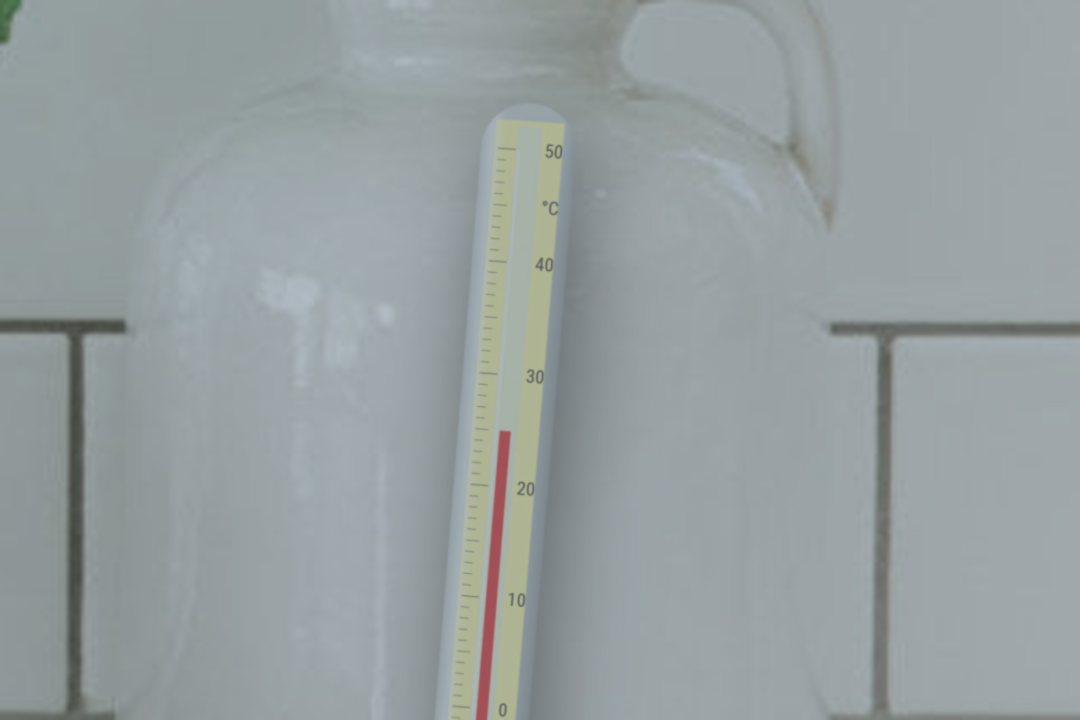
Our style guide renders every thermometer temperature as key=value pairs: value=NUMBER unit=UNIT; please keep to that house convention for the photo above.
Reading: value=25 unit=°C
